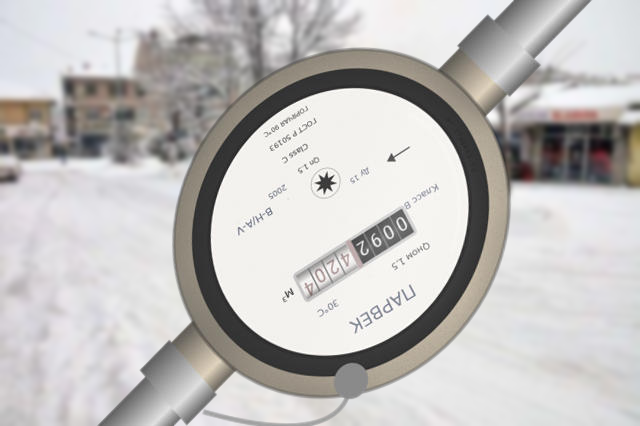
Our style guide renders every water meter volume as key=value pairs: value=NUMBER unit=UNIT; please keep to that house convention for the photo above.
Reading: value=92.4204 unit=m³
